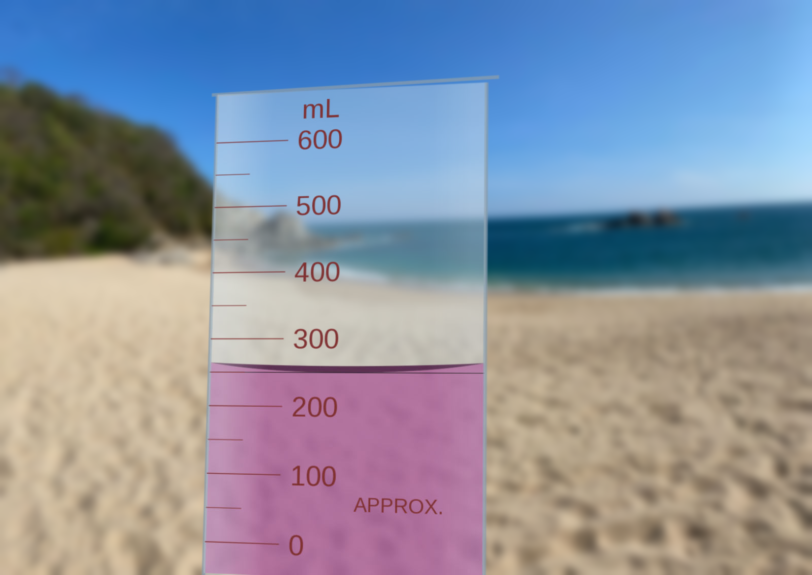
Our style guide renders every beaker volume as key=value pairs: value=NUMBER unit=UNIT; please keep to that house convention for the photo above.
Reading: value=250 unit=mL
